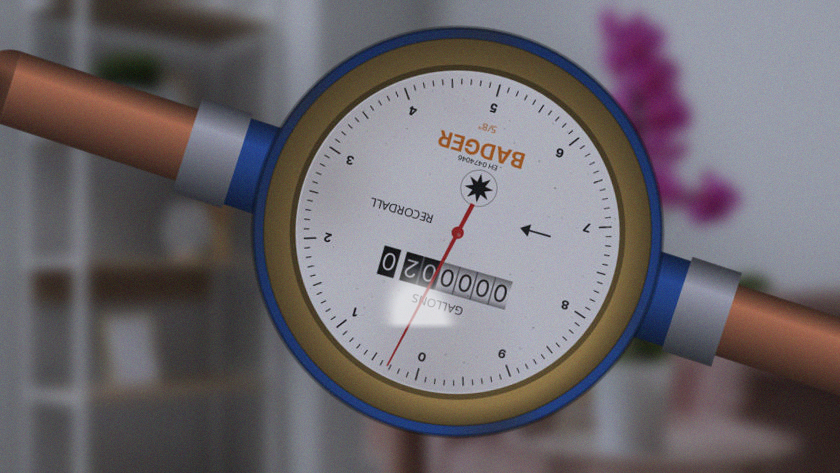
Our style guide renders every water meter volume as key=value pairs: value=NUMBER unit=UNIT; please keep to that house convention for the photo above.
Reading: value=20.3 unit=gal
